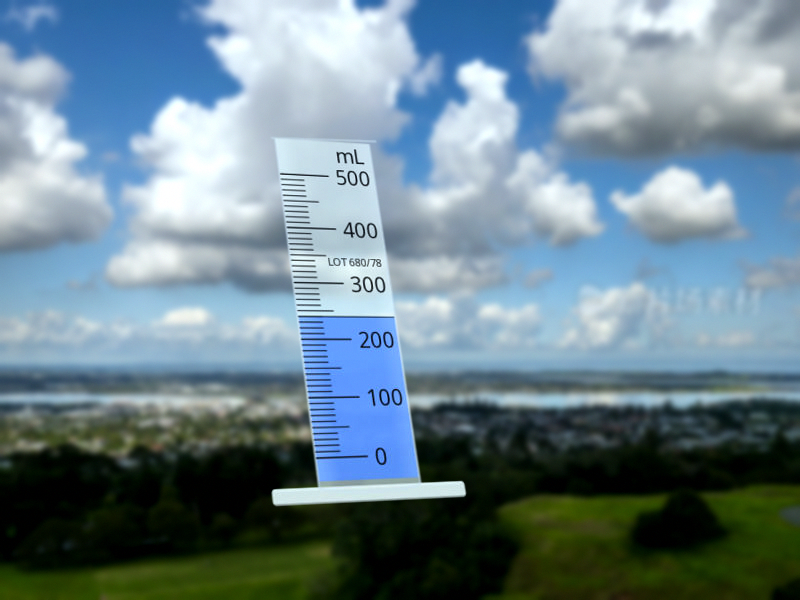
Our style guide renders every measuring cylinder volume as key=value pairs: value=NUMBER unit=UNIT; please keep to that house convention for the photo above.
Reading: value=240 unit=mL
